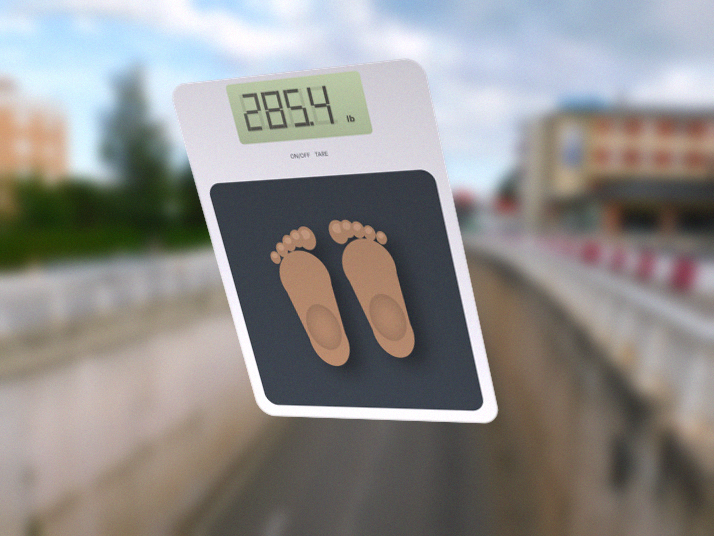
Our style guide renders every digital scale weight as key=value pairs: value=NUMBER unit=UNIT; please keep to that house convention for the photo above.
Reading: value=285.4 unit=lb
